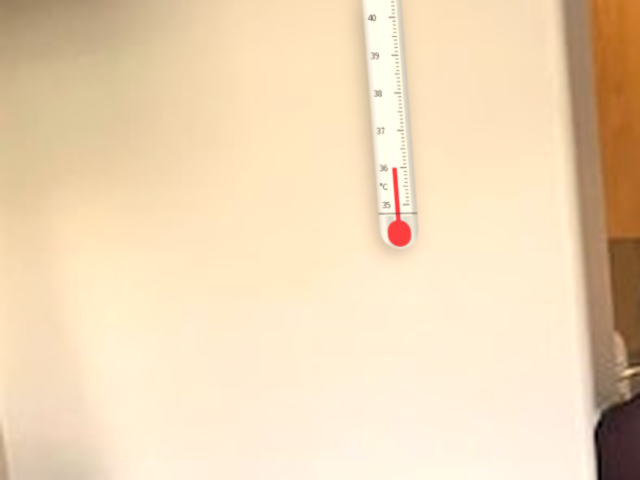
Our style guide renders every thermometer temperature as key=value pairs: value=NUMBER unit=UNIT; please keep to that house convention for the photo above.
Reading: value=36 unit=°C
